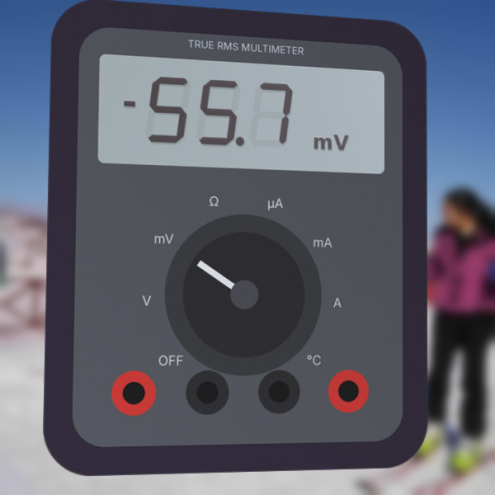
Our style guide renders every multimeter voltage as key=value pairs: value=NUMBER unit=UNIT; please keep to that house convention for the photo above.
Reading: value=-55.7 unit=mV
